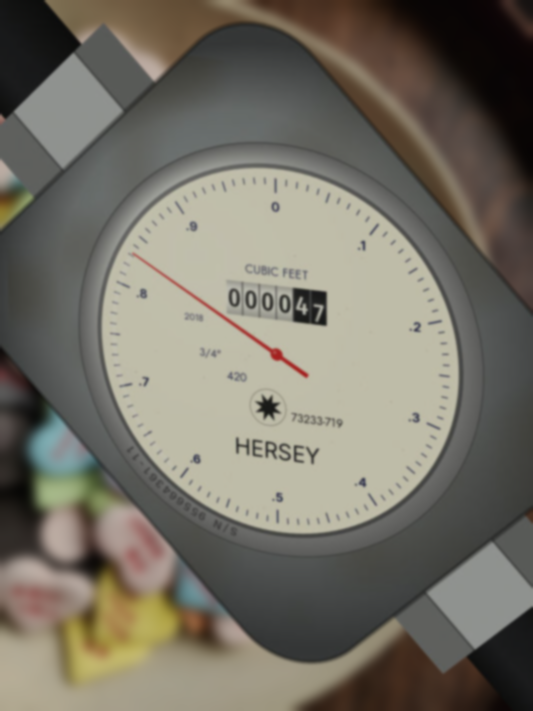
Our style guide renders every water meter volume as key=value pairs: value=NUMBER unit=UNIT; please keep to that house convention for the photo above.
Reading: value=46.83 unit=ft³
